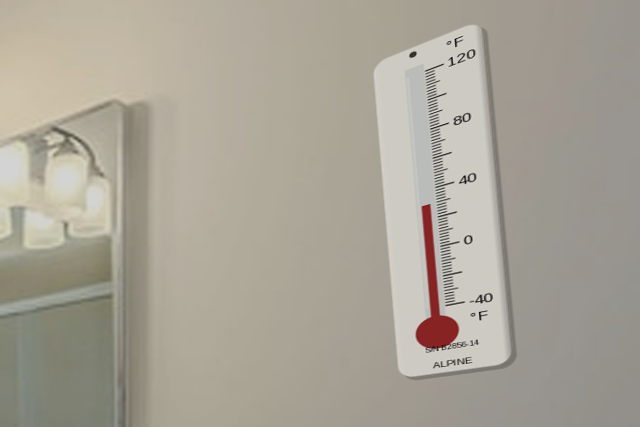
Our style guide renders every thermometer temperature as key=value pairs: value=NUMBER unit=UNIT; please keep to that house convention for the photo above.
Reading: value=30 unit=°F
